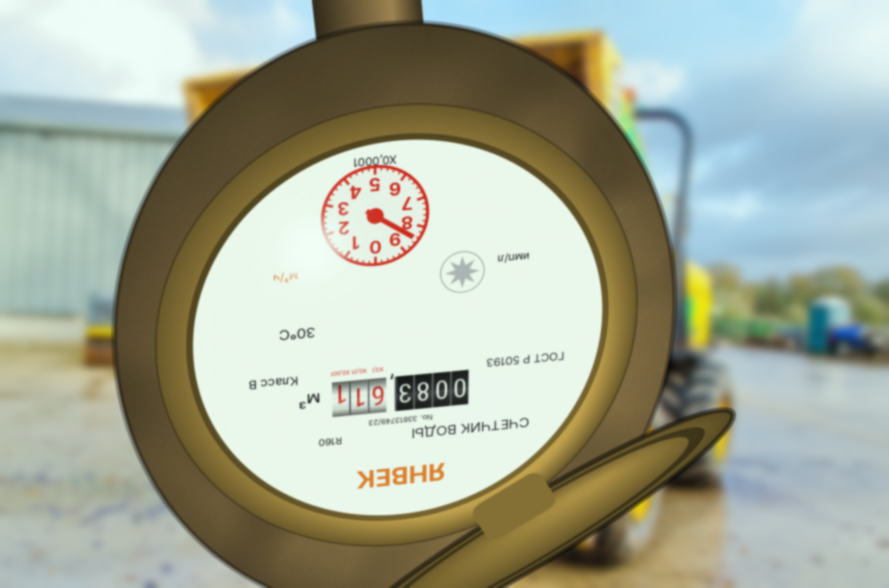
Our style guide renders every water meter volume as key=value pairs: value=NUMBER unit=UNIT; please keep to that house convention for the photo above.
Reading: value=83.6108 unit=m³
